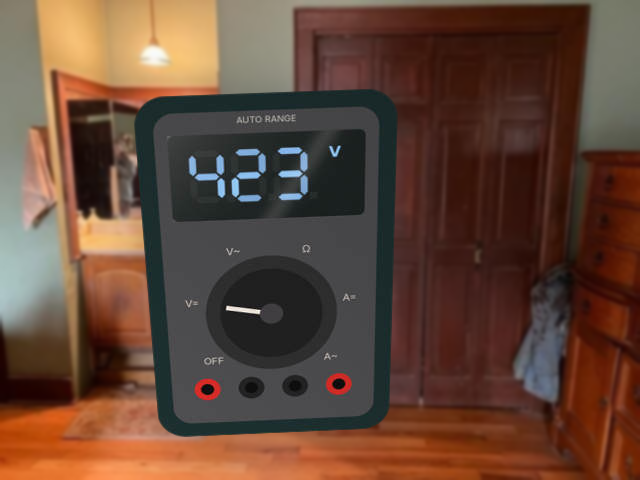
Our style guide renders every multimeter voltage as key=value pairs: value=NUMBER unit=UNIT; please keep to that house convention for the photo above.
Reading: value=423 unit=V
